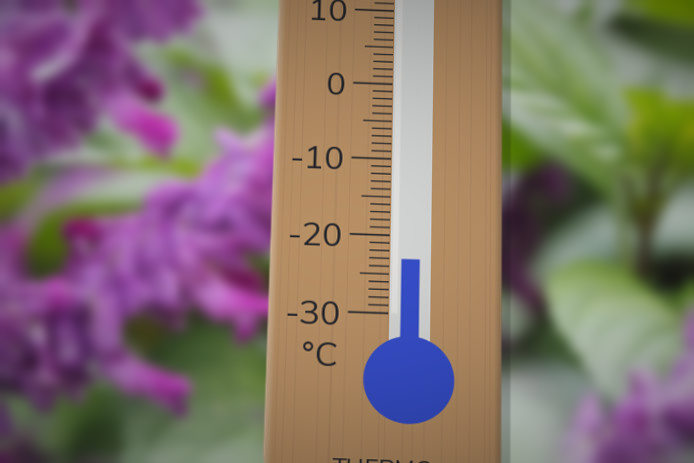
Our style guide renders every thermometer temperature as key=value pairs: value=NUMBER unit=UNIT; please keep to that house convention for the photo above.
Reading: value=-23 unit=°C
